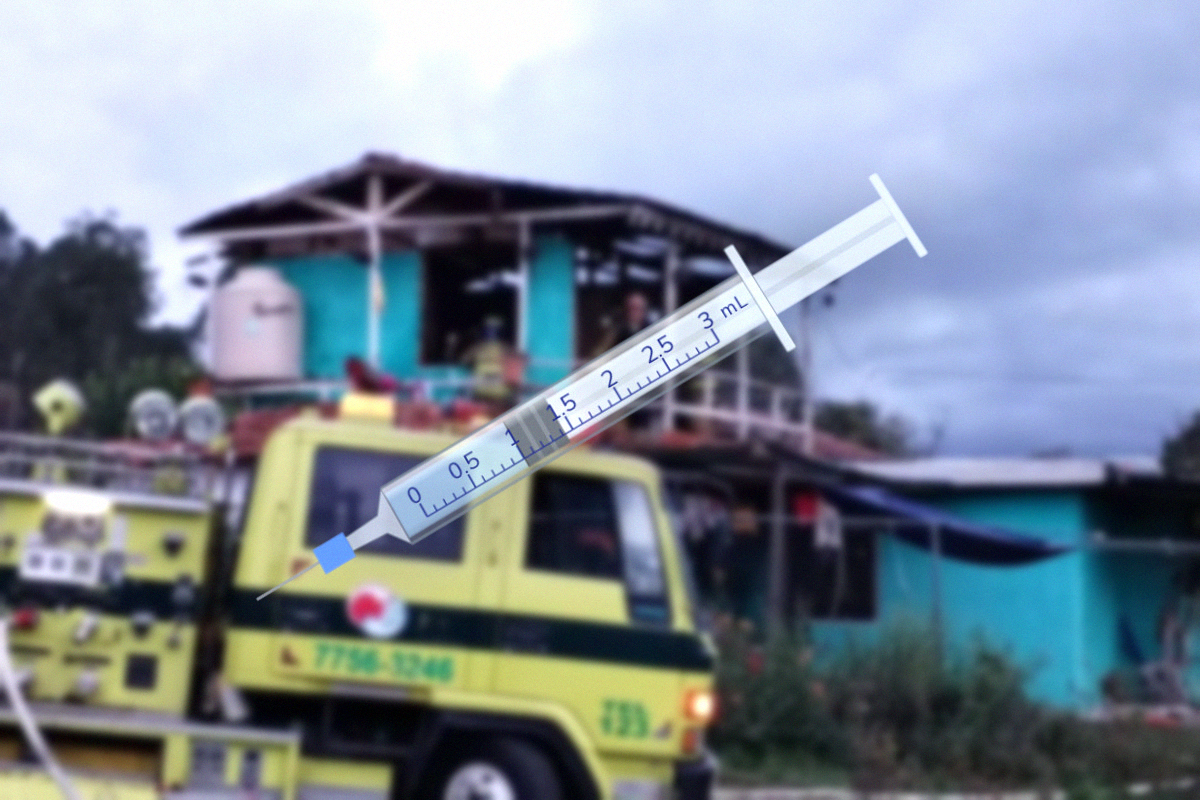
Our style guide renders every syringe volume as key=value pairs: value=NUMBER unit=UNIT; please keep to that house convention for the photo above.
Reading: value=1 unit=mL
